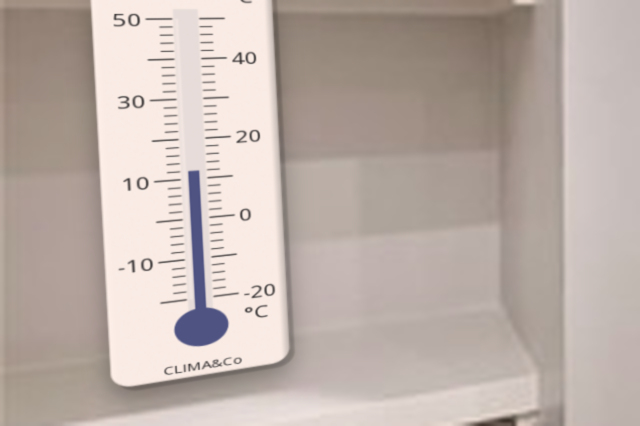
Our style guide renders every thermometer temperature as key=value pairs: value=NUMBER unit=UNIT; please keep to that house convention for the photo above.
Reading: value=12 unit=°C
